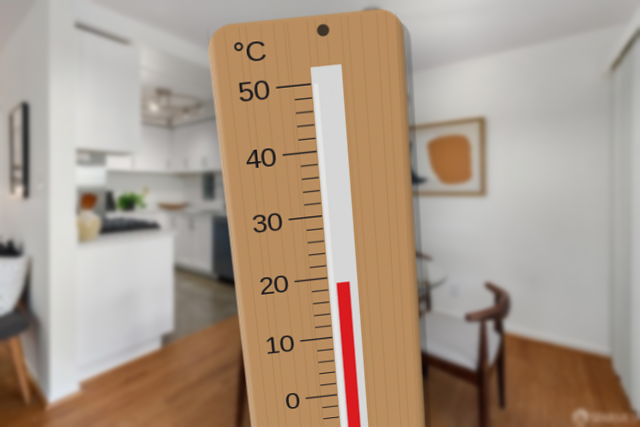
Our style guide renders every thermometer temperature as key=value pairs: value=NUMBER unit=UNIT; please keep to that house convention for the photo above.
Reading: value=19 unit=°C
